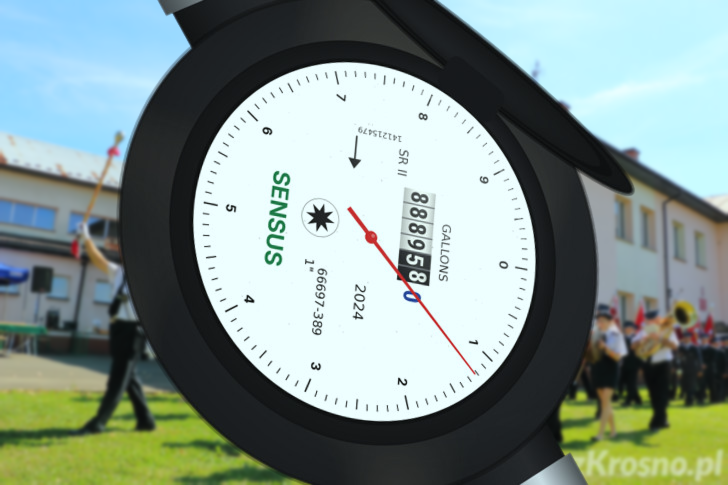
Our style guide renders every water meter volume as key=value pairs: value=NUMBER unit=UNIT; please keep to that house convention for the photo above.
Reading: value=8889581.2 unit=gal
